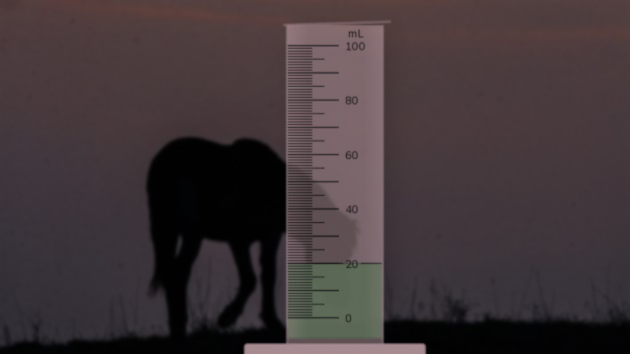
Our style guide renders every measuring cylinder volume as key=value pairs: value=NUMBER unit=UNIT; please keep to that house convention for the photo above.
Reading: value=20 unit=mL
